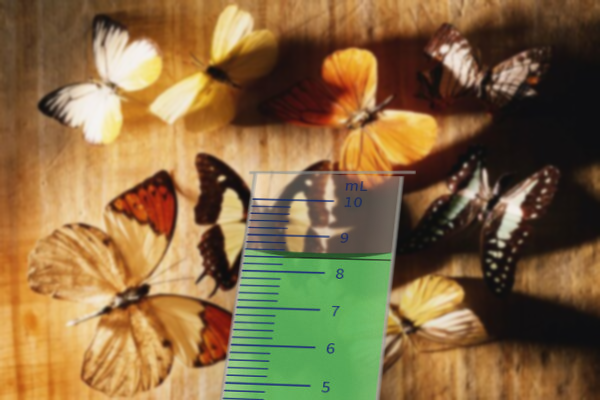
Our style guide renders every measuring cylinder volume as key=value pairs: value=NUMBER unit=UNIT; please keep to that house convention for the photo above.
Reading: value=8.4 unit=mL
